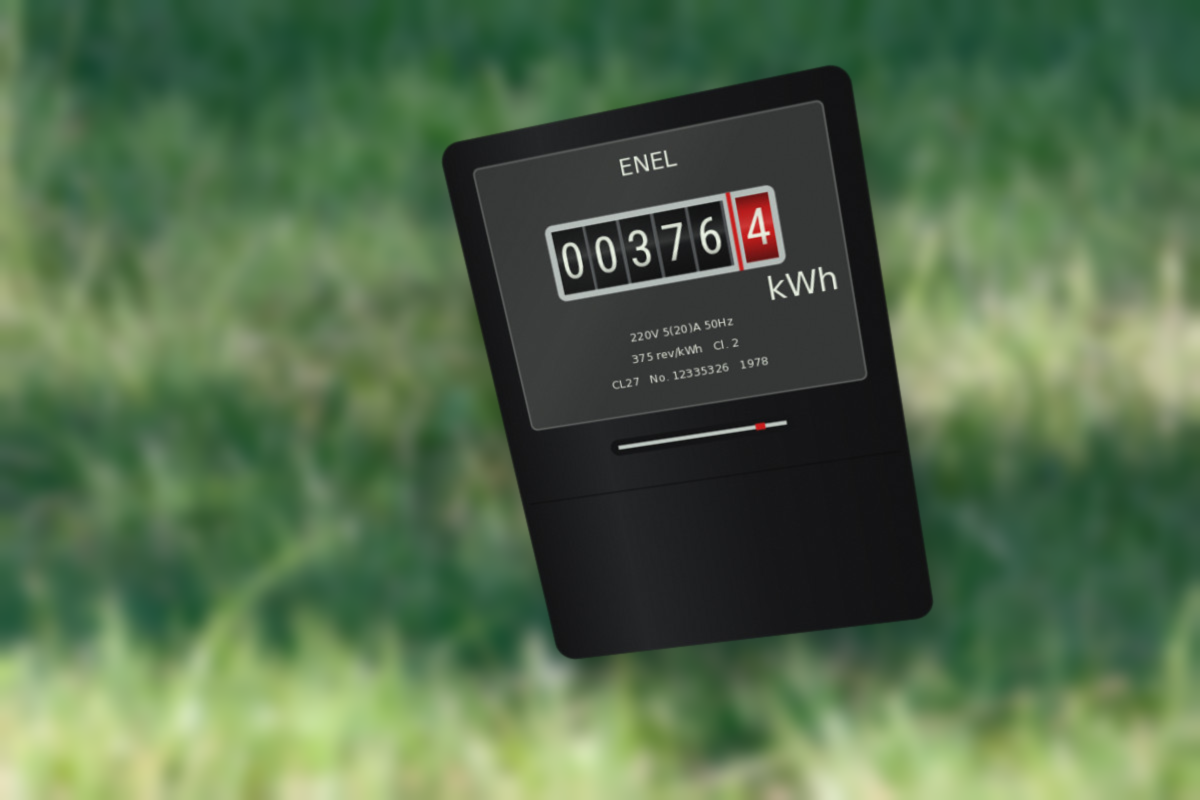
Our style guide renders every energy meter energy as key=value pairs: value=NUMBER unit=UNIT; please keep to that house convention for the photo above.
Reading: value=376.4 unit=kWh
